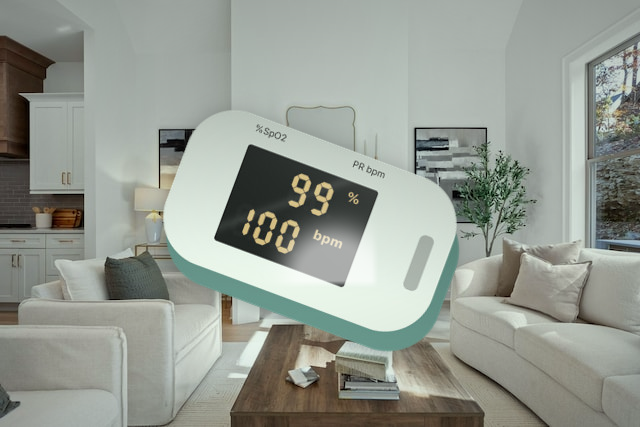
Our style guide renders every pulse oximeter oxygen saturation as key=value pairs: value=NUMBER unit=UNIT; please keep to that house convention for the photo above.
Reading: value=99 unit=%
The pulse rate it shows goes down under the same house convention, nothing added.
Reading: value=100 unit=bpm
